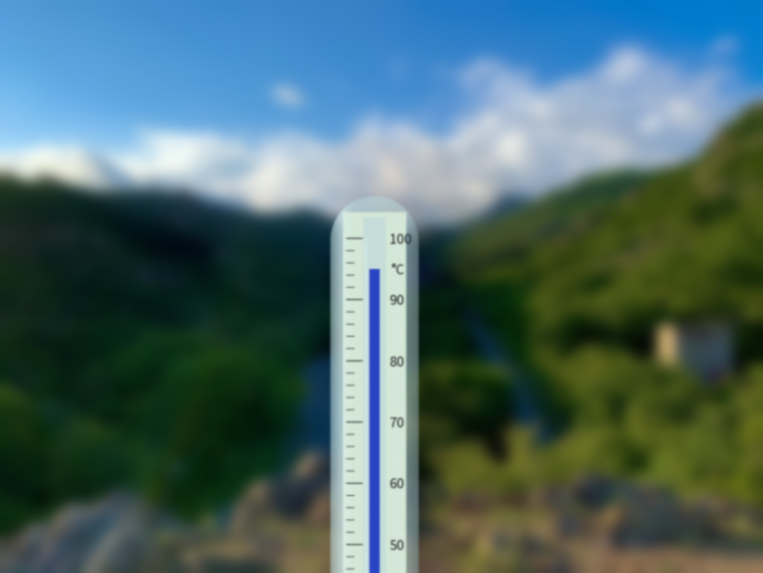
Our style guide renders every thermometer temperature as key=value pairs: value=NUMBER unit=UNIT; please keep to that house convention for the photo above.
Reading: value=95 unit=°C
